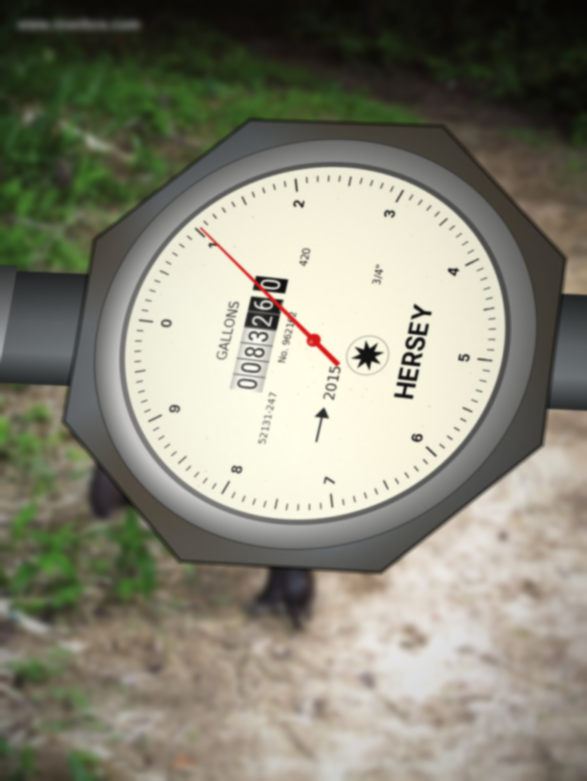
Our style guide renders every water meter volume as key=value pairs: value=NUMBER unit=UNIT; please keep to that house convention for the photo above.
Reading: value=83261.0 unit=gal
